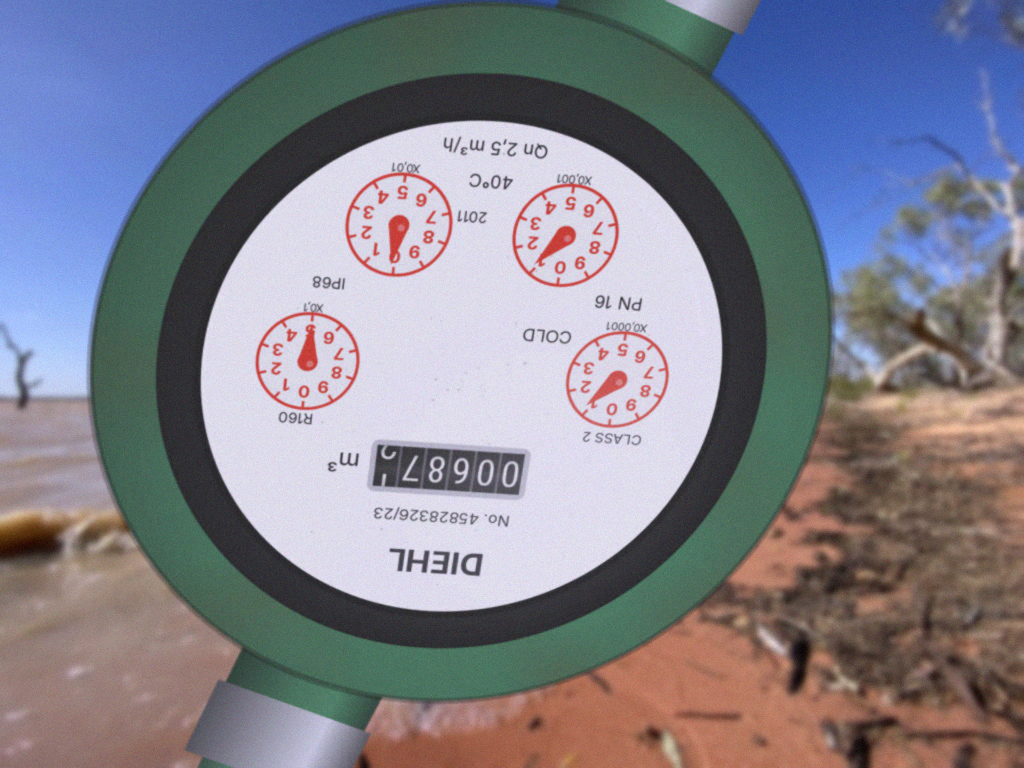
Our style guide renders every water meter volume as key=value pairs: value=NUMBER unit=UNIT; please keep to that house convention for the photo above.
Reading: value=6871.5011 unit=m³
